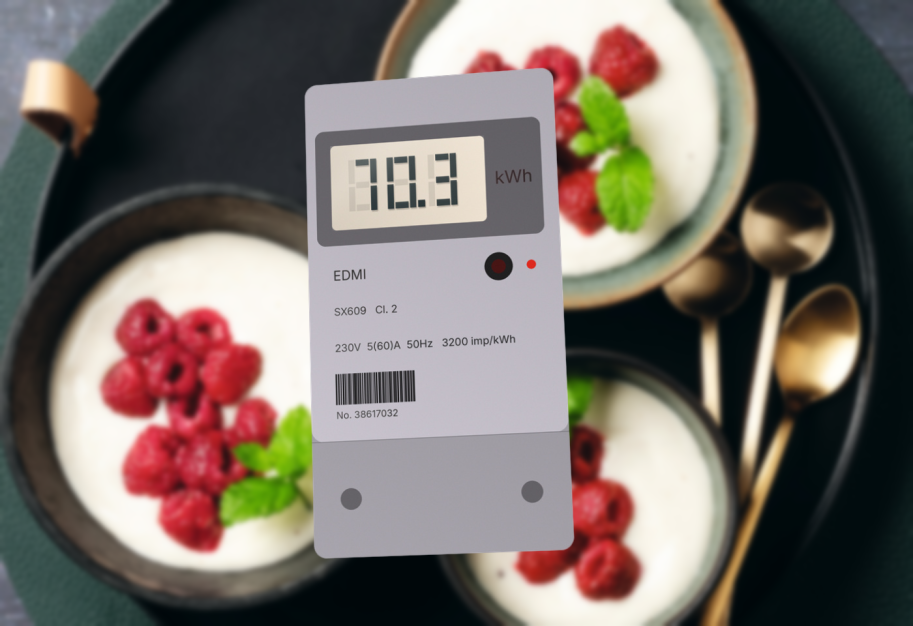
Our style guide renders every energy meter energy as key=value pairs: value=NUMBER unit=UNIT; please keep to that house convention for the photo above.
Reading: value=70.3 unit=kWh
